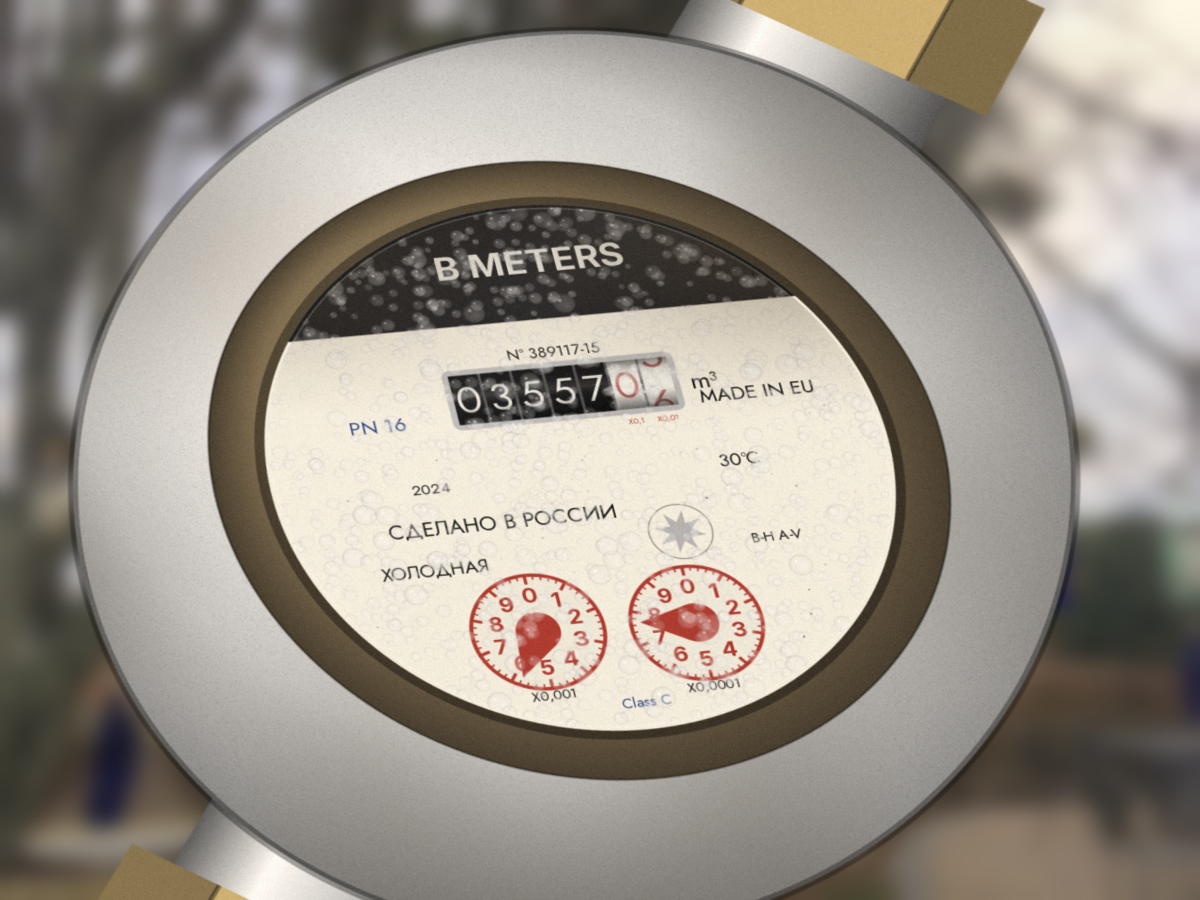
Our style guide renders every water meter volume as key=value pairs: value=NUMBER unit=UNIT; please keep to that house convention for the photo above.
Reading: value=3557.0557 unit=m³
